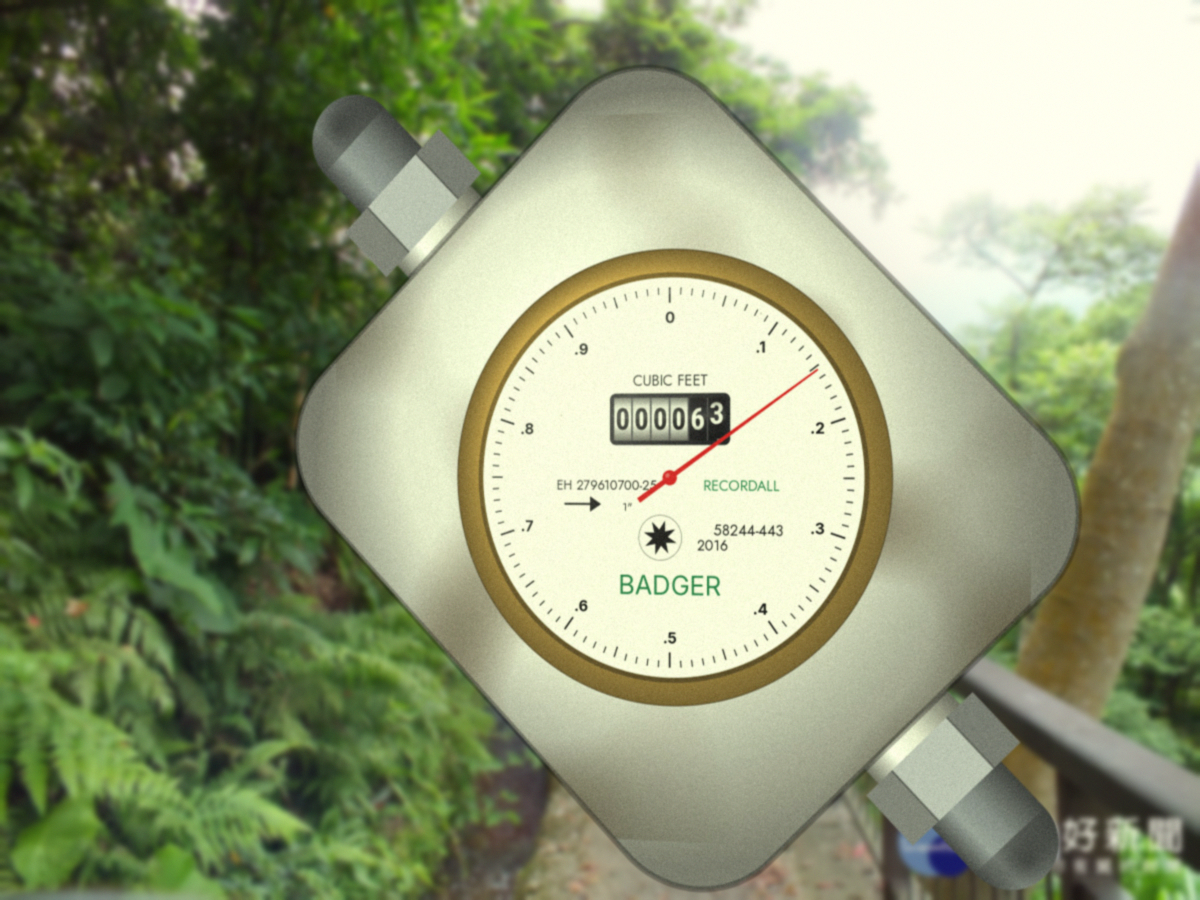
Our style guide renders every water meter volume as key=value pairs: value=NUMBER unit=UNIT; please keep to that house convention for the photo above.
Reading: value=63.15 unit=ft³
